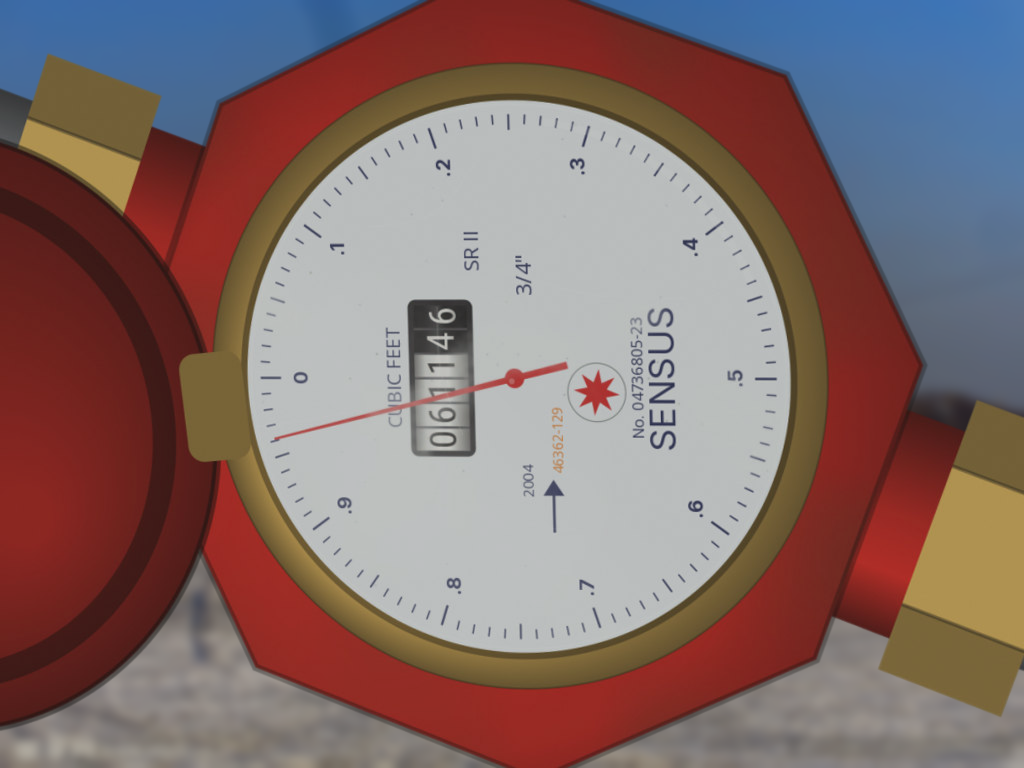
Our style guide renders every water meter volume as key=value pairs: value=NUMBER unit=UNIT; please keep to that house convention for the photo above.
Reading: value=61145.96 unit=ft³
